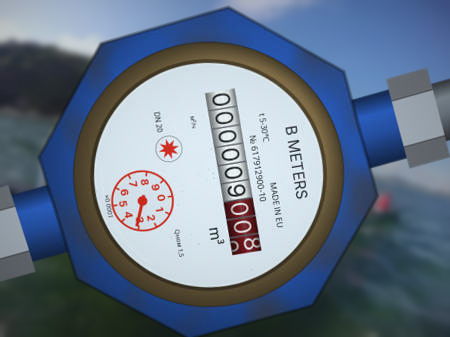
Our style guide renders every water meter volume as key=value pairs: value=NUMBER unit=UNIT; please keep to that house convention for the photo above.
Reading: value=9.0083 unit=m³
